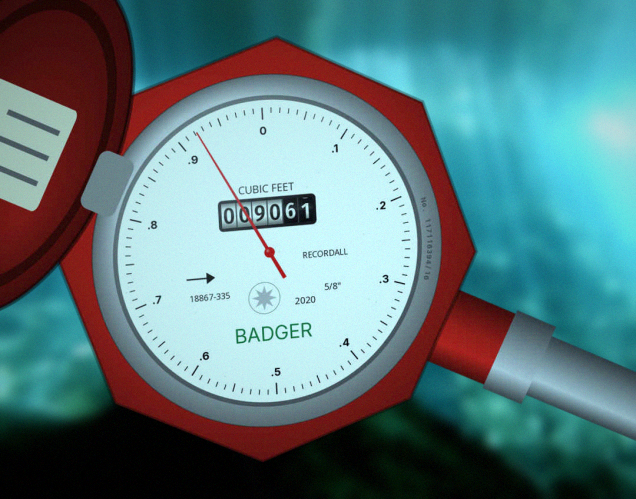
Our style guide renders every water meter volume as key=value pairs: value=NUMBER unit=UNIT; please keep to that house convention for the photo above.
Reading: value=9060.92 unit=ft³
